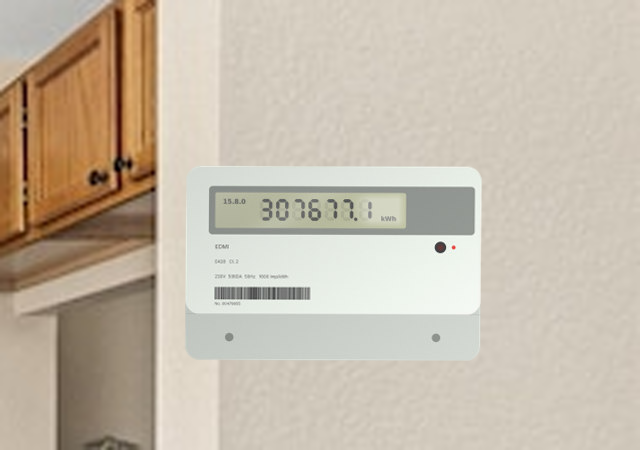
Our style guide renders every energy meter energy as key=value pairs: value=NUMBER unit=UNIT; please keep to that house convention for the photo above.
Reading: value=307677.1 unit=kWh
